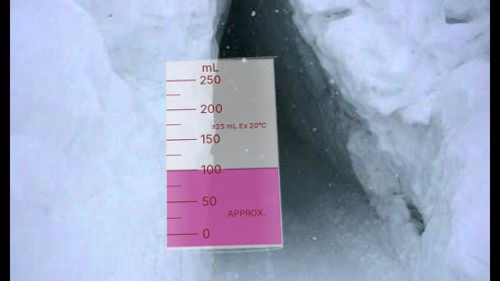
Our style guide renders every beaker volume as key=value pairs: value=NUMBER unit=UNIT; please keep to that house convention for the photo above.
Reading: value=100 unit=mL
